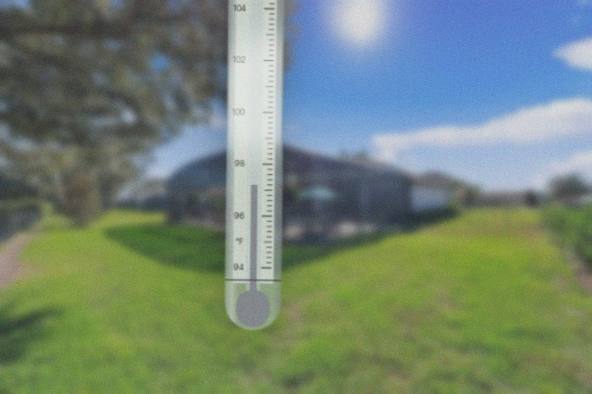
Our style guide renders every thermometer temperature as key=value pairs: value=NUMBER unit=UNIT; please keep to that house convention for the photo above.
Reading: value=97.2 unit=°F
